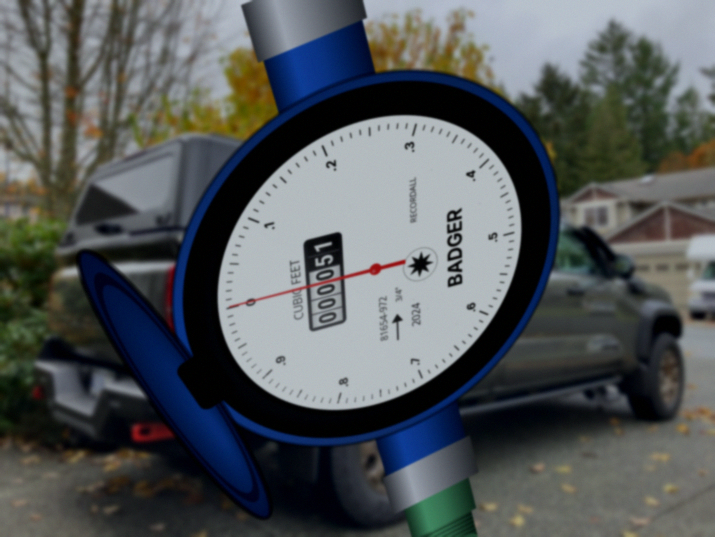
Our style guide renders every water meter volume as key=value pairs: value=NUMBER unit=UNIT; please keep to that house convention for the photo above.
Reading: value=51.00 unit=ft³
